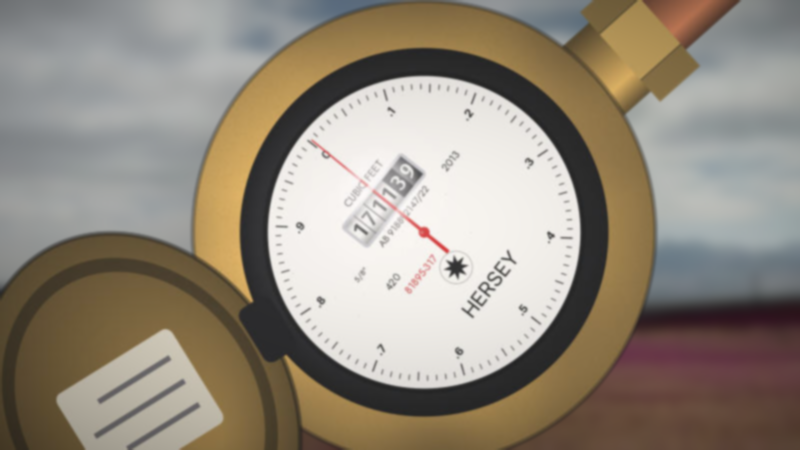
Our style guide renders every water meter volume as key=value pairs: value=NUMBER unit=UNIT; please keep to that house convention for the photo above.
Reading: value=171139.00 unit=ft³
